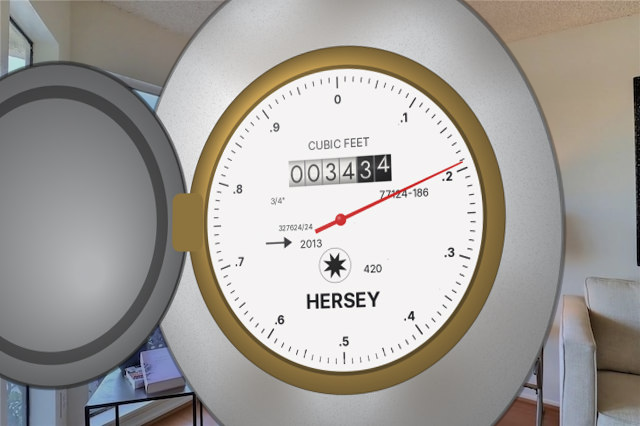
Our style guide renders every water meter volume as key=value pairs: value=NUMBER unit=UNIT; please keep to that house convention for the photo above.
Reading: value=3434.19 unit=ft³
